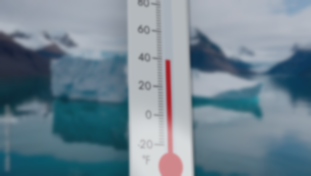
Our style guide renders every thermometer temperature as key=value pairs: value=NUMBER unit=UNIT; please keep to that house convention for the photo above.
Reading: value=40 unit=°F
